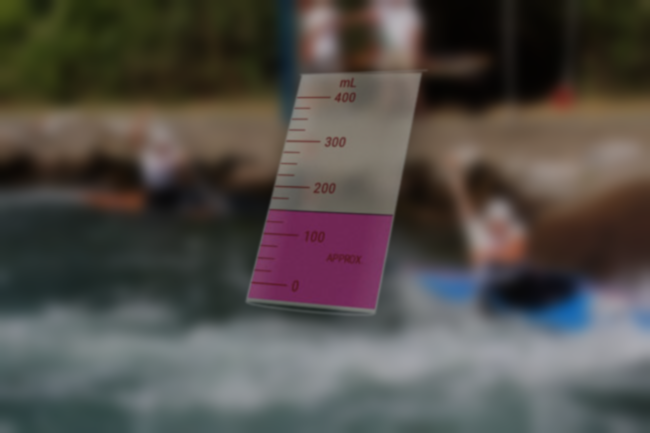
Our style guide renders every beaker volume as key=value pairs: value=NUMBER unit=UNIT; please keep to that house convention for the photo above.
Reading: value=150 unit=mL
